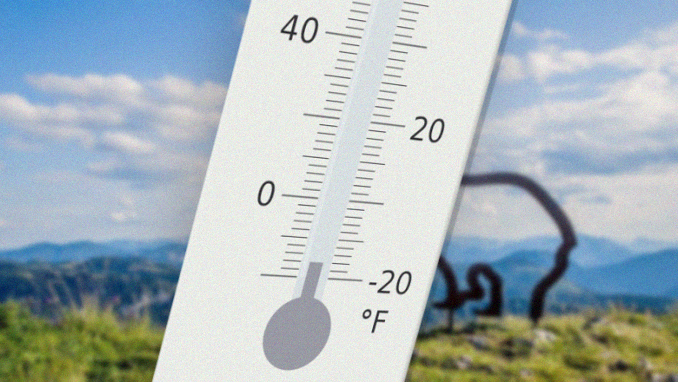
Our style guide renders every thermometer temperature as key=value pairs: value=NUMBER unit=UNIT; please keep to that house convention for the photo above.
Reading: value=-16 unit=°F
